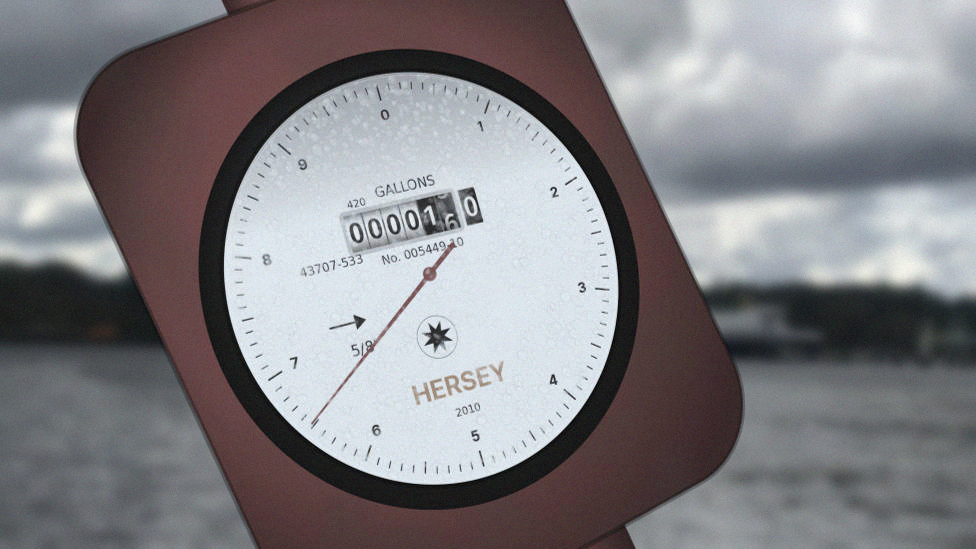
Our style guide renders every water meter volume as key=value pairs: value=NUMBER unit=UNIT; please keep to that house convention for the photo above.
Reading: value=156.5 unit=gal
